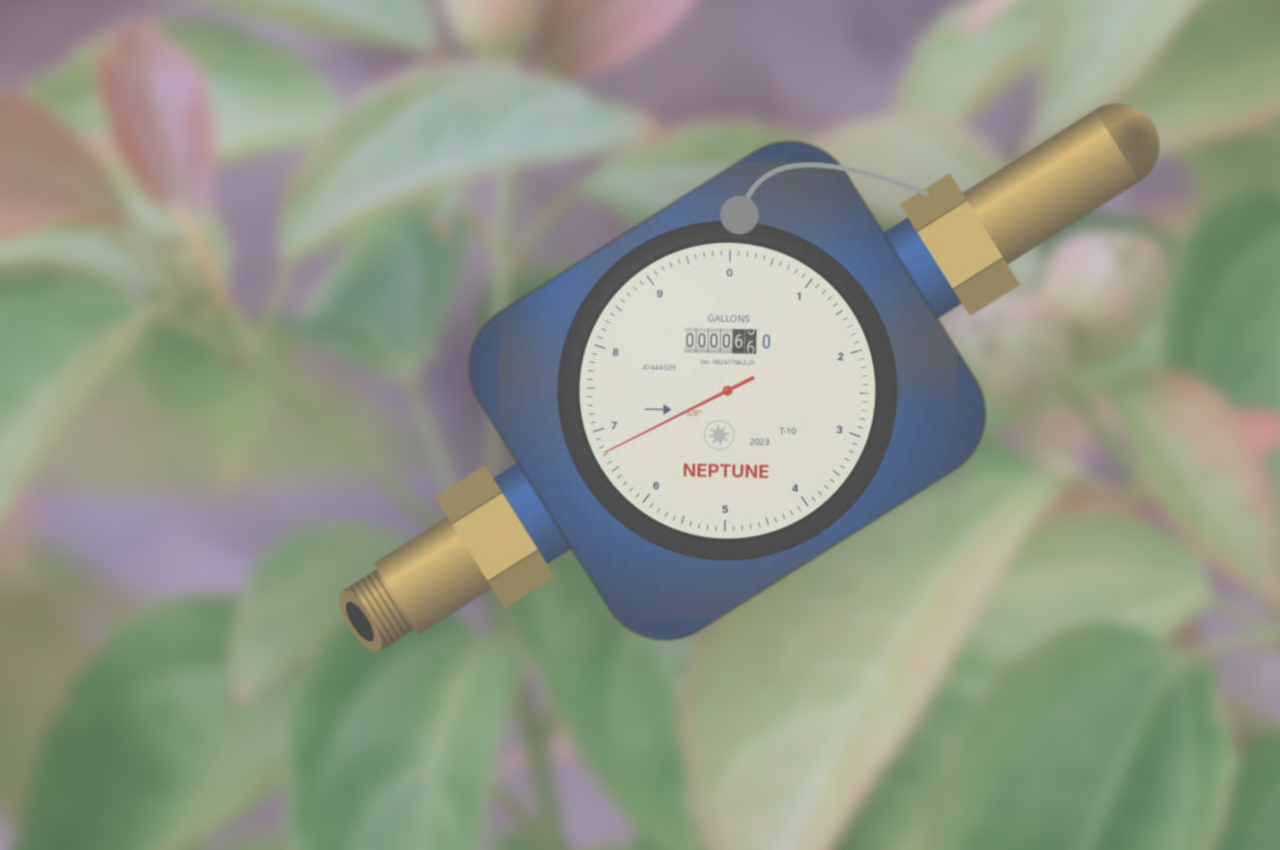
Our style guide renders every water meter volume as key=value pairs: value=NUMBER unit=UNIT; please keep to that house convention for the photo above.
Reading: value=656.7 unit=gal
